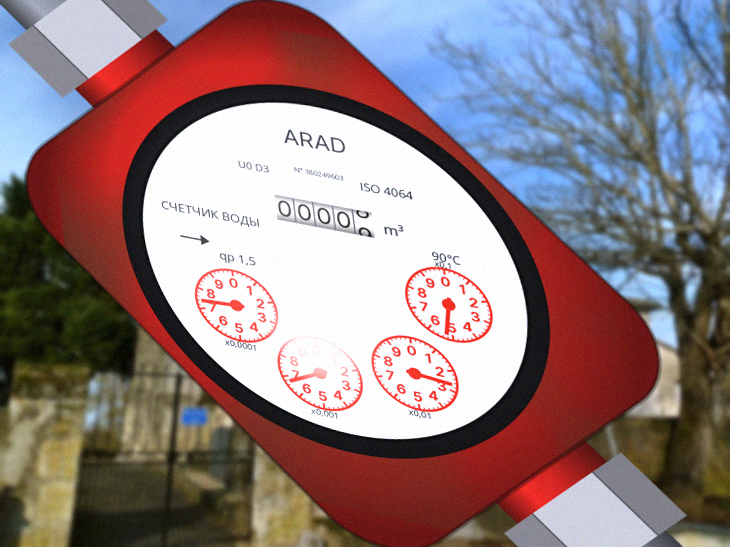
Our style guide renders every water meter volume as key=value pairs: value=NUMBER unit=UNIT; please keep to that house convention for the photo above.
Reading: value=8.5267 unit=m³
